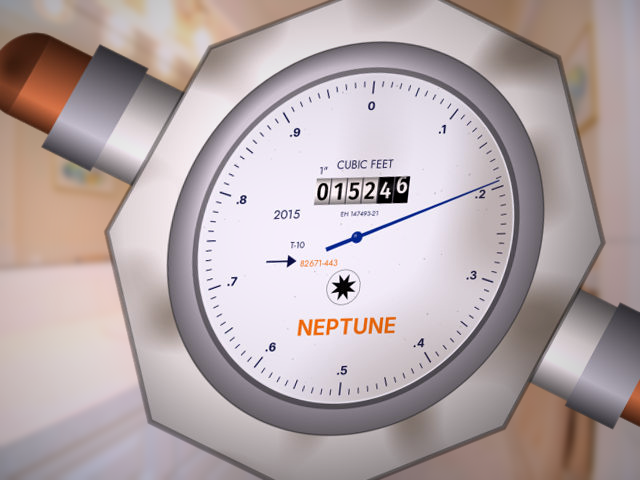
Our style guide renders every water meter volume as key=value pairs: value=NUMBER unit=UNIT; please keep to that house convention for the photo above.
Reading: value=15246.19 unit=ft³
